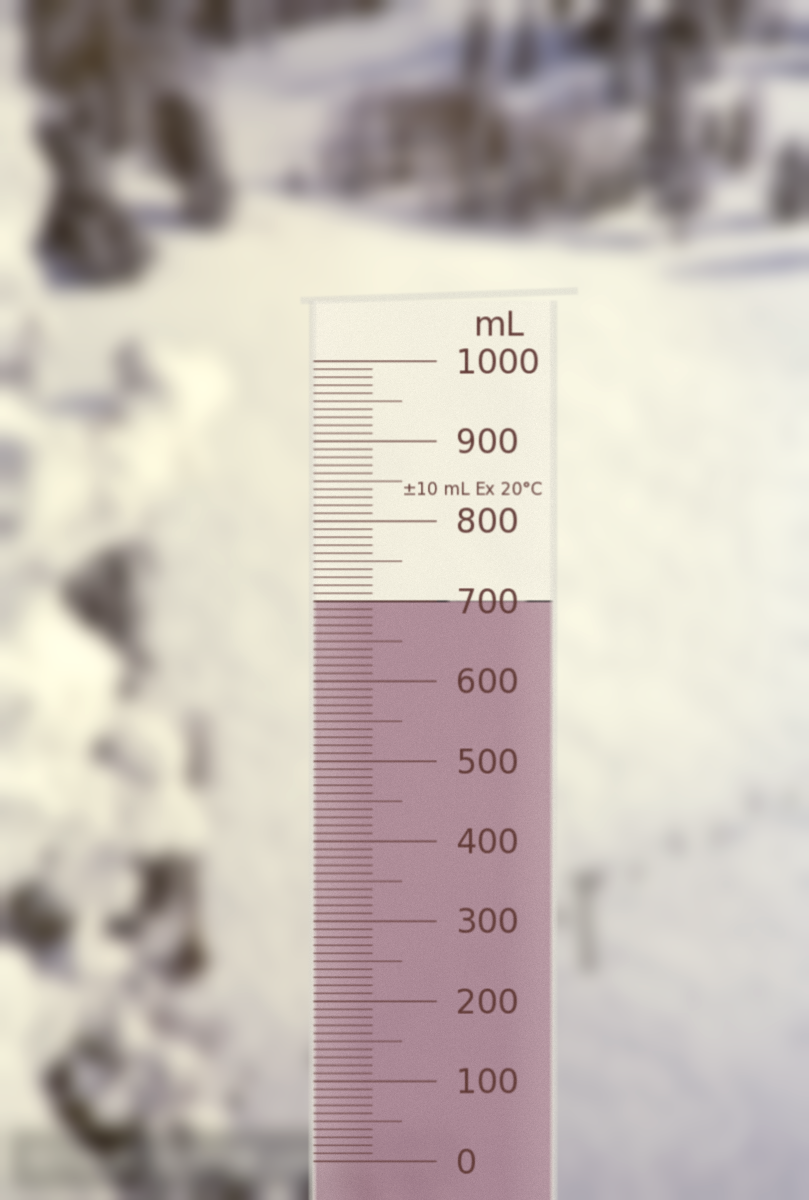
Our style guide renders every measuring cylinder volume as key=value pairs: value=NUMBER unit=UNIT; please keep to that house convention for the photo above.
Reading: value=700 unit=mL
